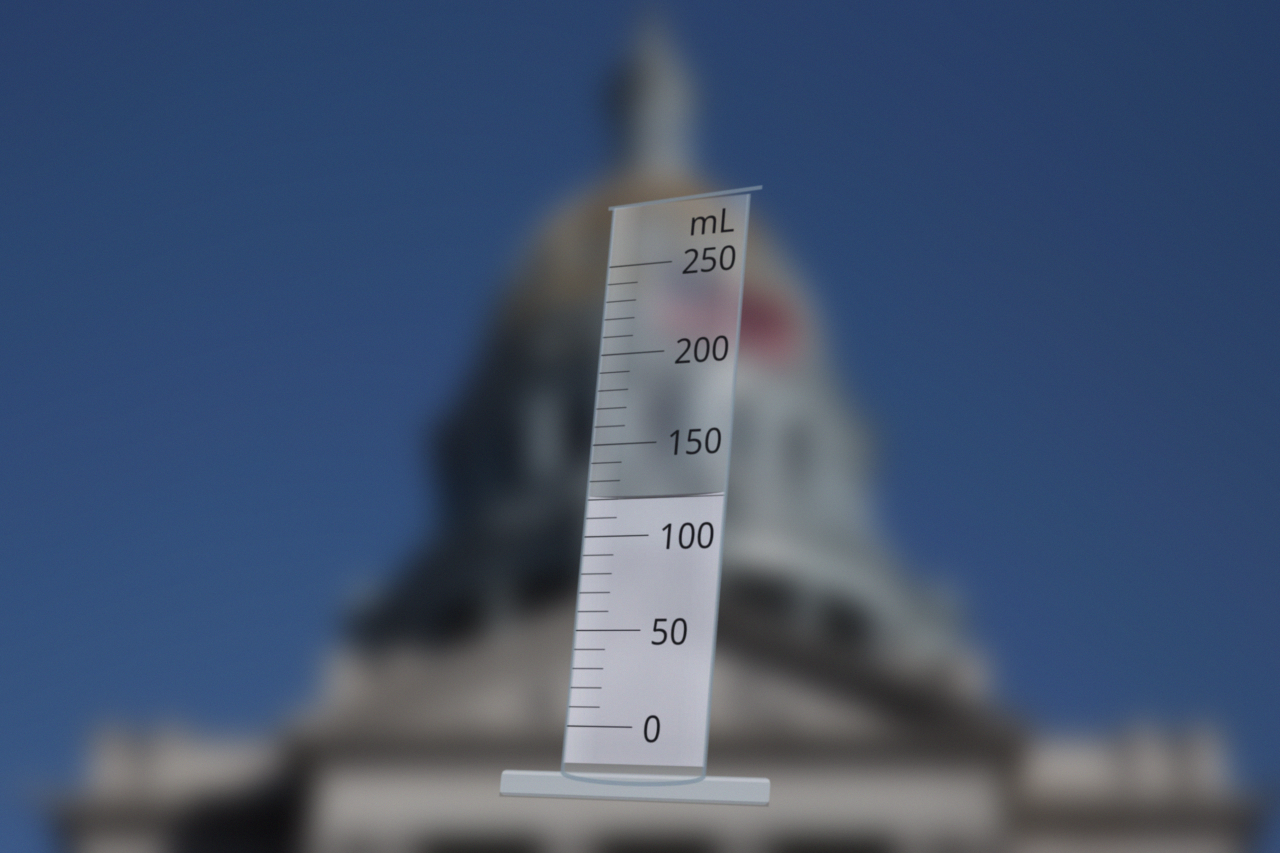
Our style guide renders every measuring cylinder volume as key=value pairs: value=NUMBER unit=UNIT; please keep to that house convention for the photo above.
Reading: value=120 unit=mL
